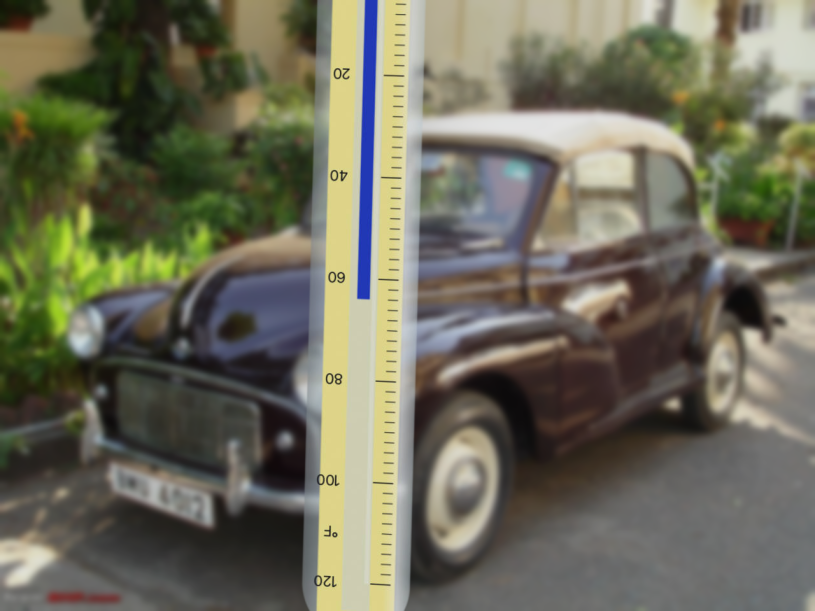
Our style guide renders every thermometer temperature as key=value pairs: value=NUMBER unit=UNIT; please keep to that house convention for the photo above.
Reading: value=64 unit=°F
